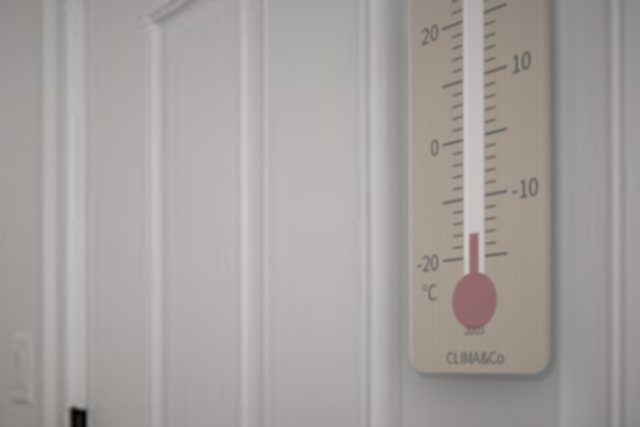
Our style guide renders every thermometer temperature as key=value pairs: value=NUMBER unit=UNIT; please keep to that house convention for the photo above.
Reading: value=-16 unit=°C
